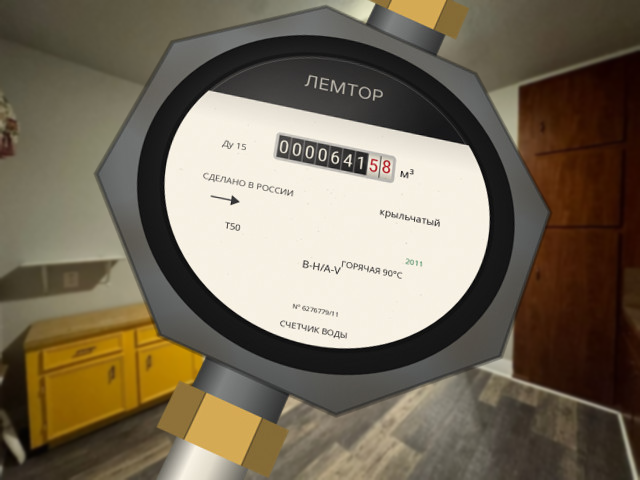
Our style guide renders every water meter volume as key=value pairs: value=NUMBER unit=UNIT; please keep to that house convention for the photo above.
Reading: value=641.58 unit=m³
